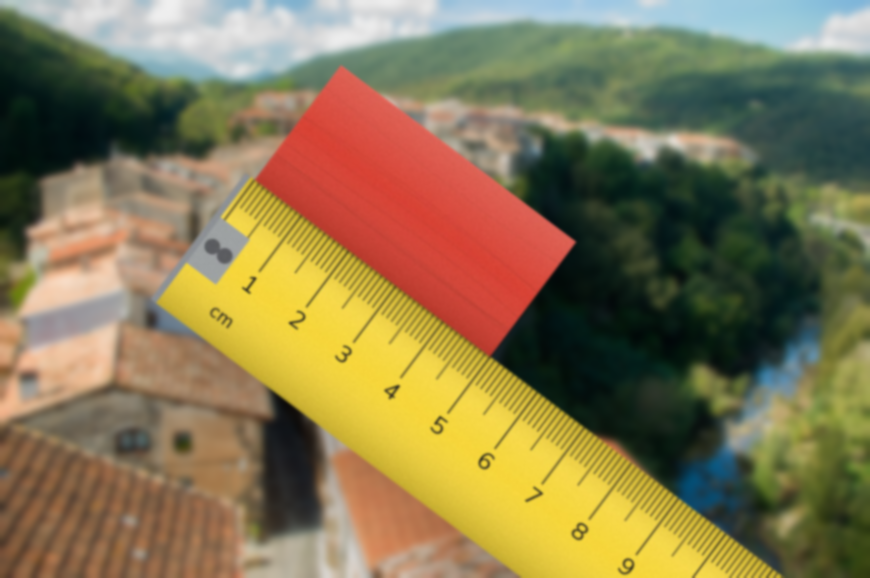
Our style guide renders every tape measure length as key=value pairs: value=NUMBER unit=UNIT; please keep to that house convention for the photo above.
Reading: value=5 unit=cm
